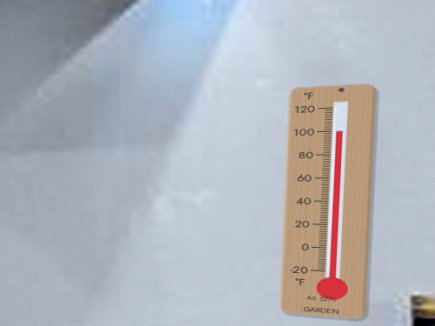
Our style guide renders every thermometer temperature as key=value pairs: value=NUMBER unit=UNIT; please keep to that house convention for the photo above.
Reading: value=100 unit=°F
